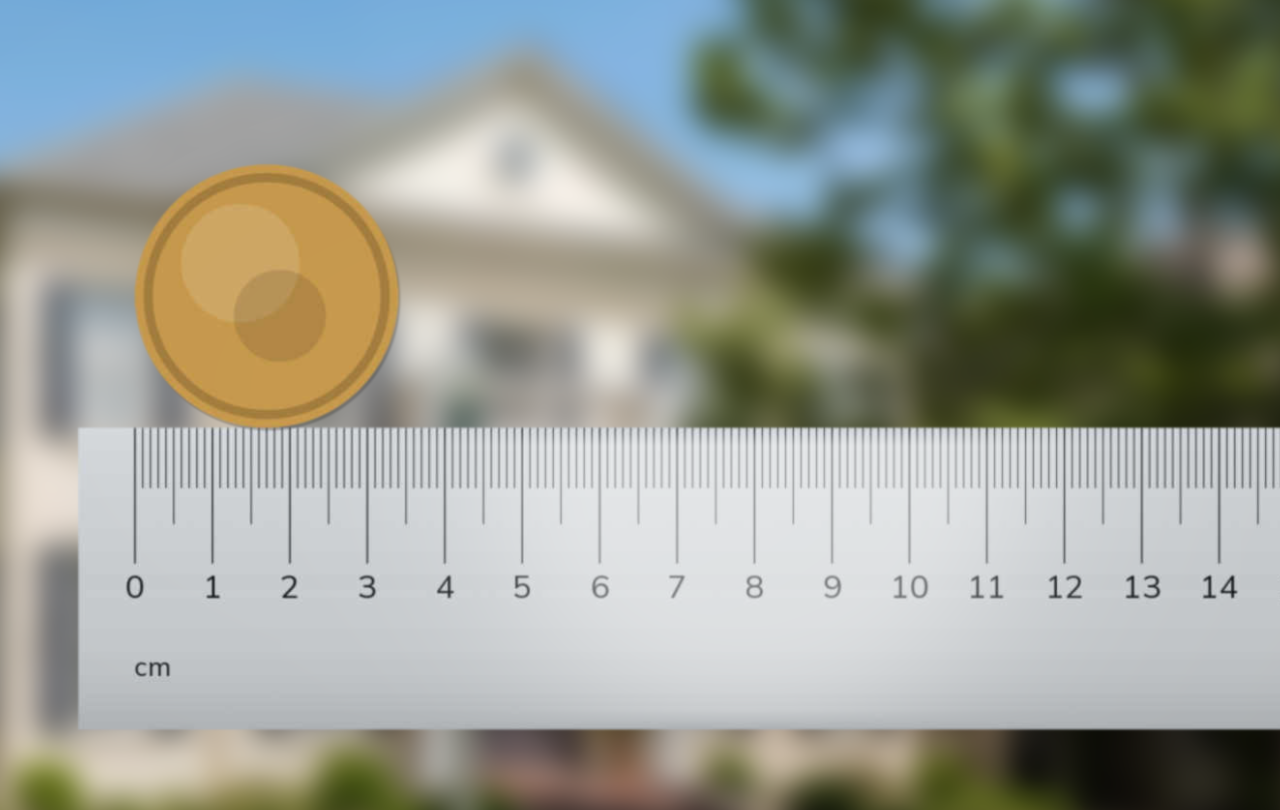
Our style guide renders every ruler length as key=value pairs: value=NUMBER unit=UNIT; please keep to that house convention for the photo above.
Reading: value=3.4 unit=cm
